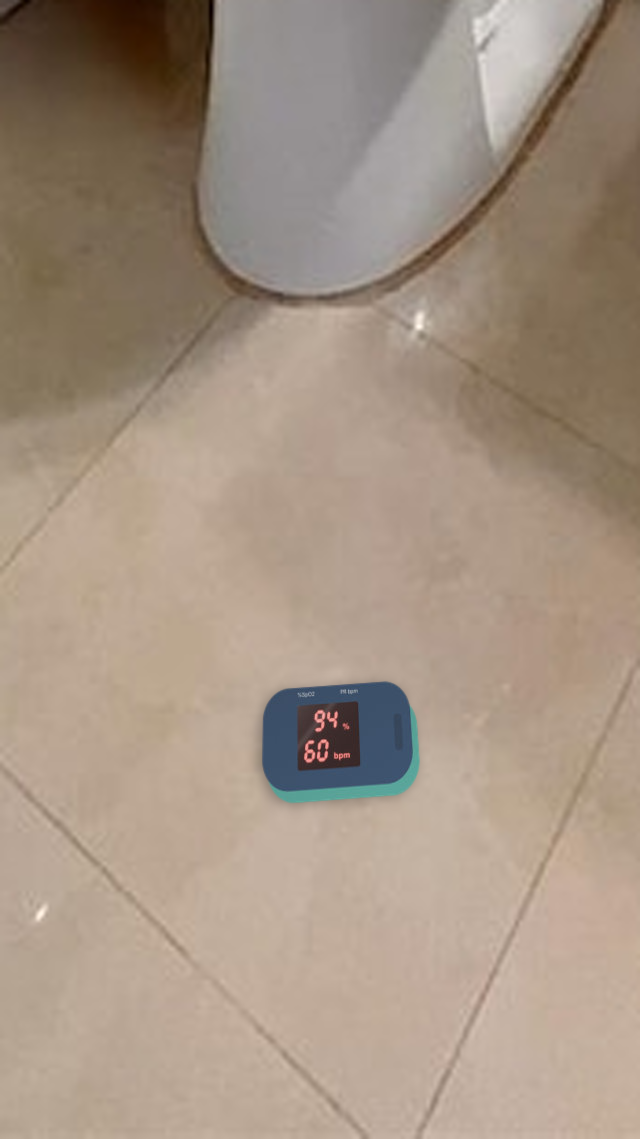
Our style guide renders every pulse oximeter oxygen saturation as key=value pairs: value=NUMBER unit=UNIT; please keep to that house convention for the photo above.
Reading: value=94 unit=%
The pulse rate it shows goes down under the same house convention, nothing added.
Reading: value=60 unit=bpm
